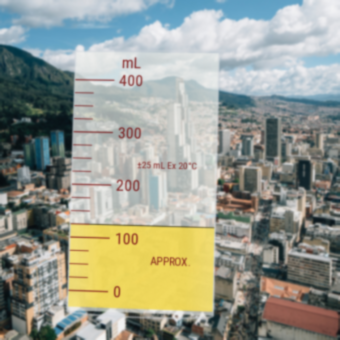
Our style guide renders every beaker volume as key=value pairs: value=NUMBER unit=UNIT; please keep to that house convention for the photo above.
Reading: value=125 unit=mL
